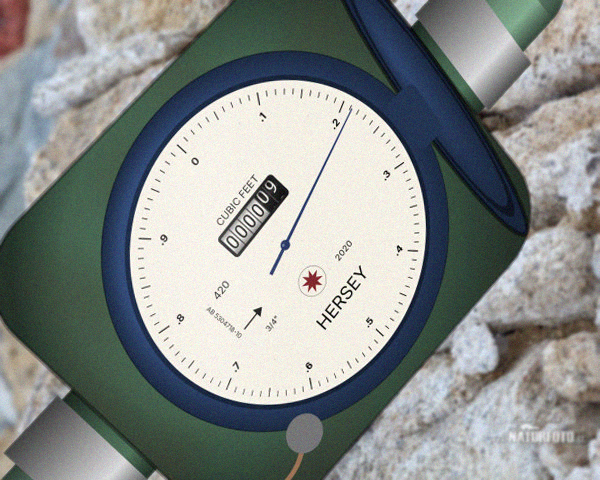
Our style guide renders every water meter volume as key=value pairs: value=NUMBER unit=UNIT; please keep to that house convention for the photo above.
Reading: value=9.21 unit=ft³
